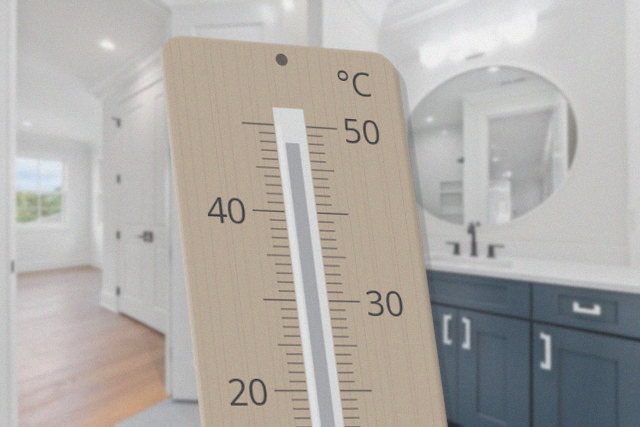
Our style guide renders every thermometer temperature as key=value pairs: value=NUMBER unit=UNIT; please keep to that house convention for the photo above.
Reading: value=48 unit=°C
